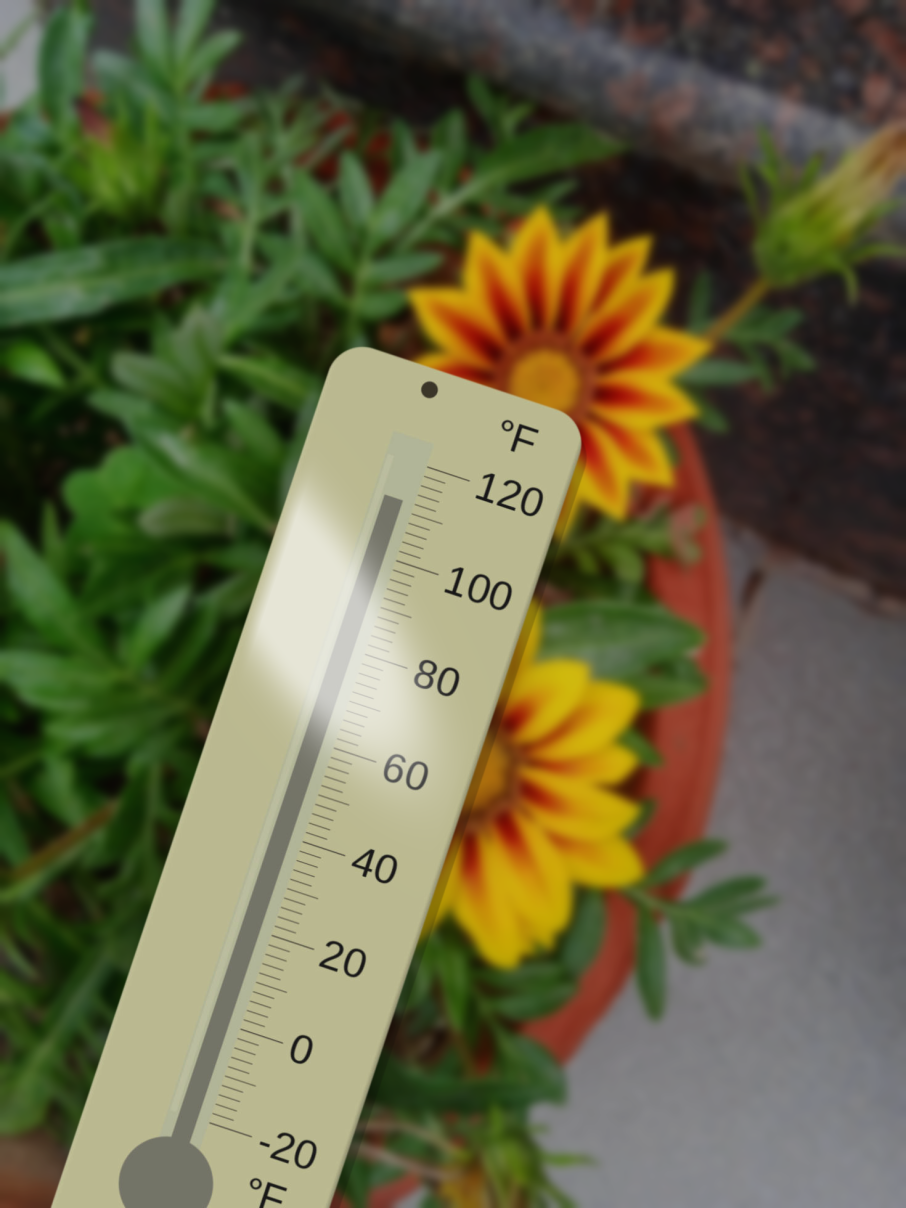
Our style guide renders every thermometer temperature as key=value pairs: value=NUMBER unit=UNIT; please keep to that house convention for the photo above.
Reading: value=112 unit=°F
